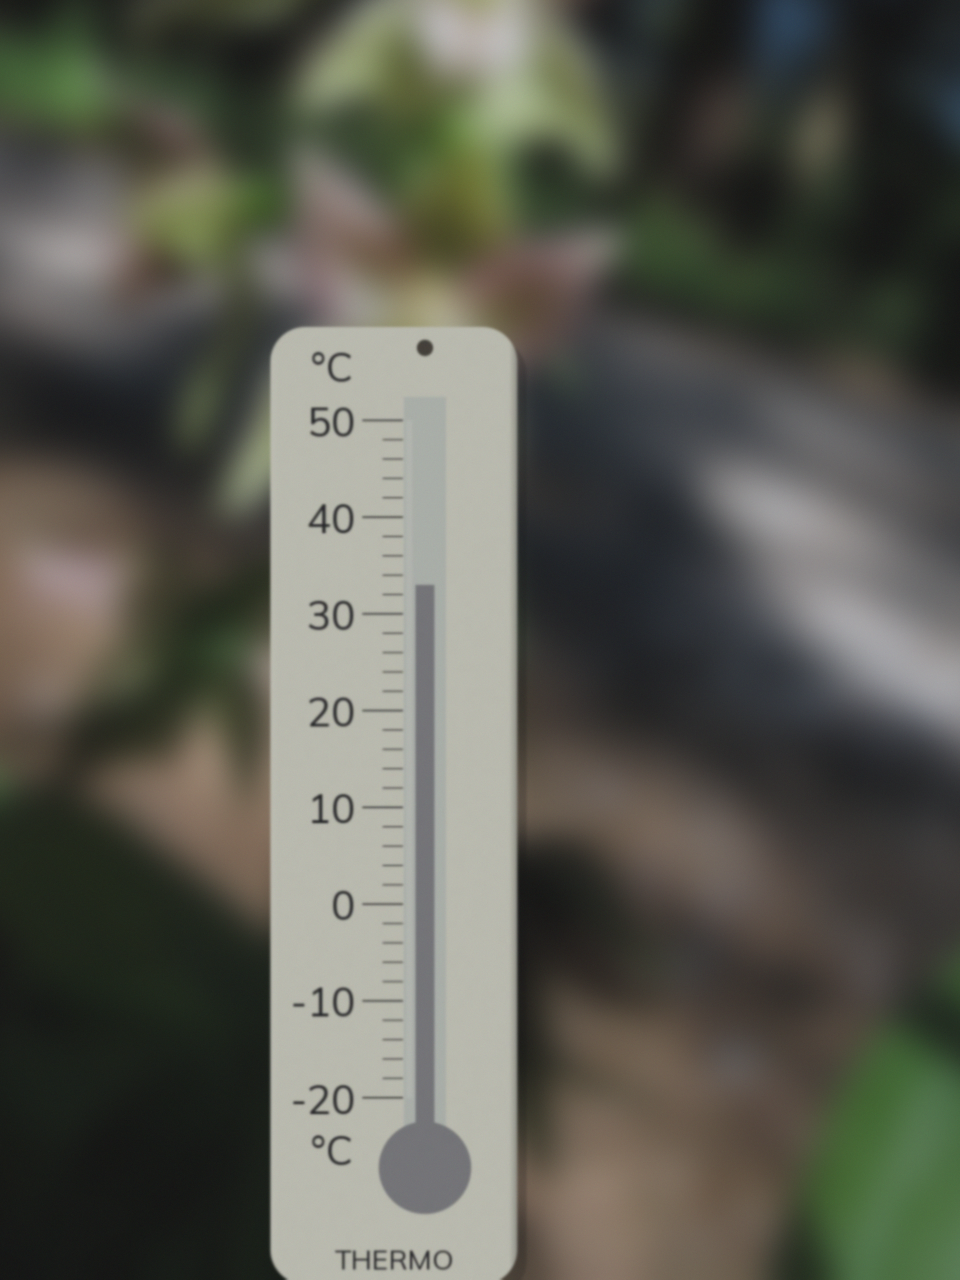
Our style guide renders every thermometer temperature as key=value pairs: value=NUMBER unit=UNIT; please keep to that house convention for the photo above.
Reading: value=33 unit=°C
